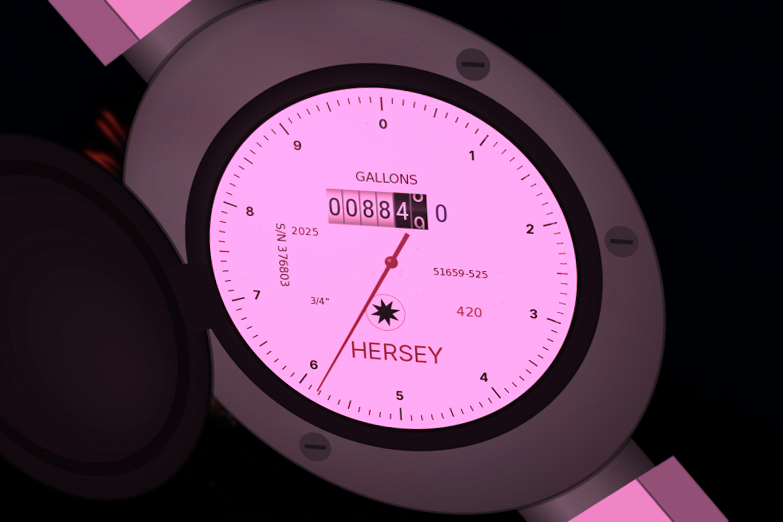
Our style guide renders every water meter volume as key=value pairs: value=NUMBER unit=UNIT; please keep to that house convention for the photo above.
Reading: value=88485.8 unit=gal
